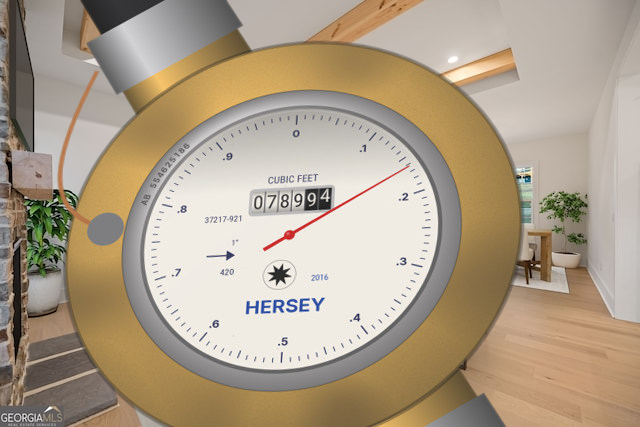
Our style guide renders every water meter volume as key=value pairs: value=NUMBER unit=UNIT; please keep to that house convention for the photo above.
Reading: value=78994.16 unit=ft³
